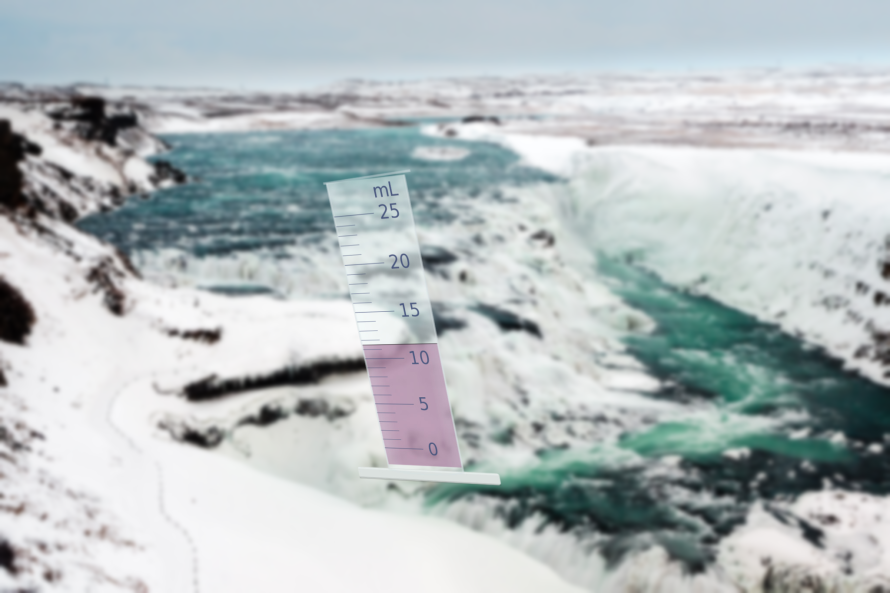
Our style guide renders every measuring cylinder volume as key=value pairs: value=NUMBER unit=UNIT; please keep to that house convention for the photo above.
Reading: value=11.5 unit=mL
